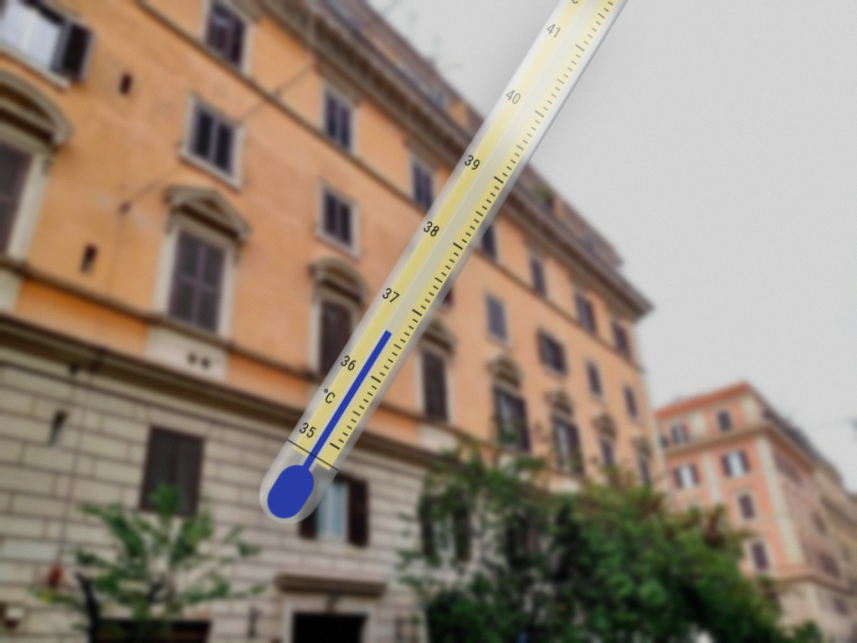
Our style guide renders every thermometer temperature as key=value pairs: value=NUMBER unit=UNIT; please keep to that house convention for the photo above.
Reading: value=36.6 unit=°C
